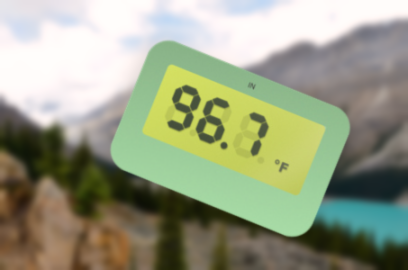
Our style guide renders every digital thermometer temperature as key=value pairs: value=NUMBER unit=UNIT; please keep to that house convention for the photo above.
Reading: value=96.7 unit=°F
